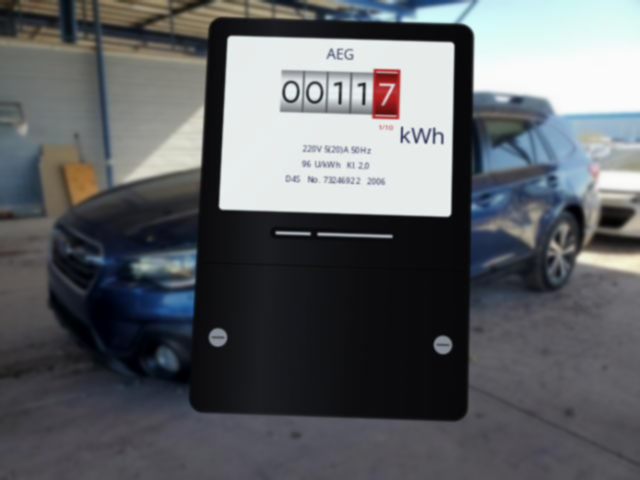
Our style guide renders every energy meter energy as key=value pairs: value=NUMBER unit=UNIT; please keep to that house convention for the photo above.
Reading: value=11.7 unit=kWh
